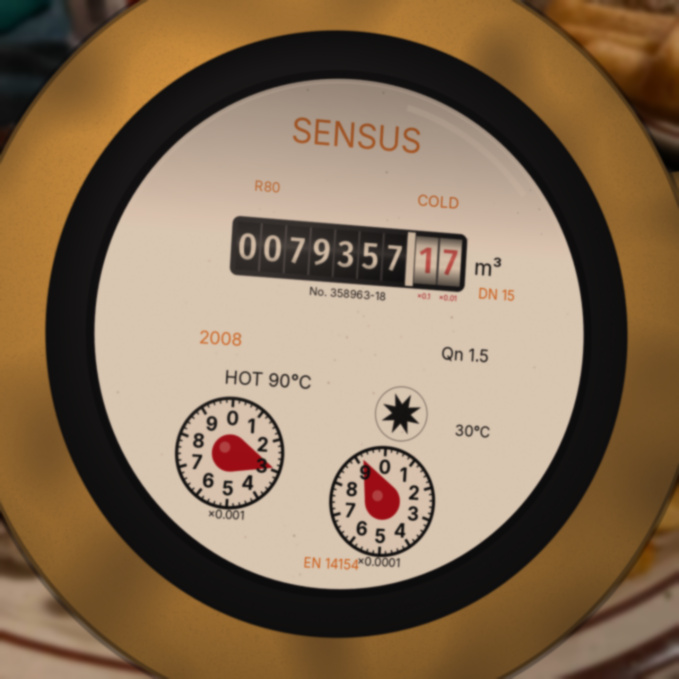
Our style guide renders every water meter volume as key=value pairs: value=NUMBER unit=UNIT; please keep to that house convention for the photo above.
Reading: value=79357.1729 unit=m³
